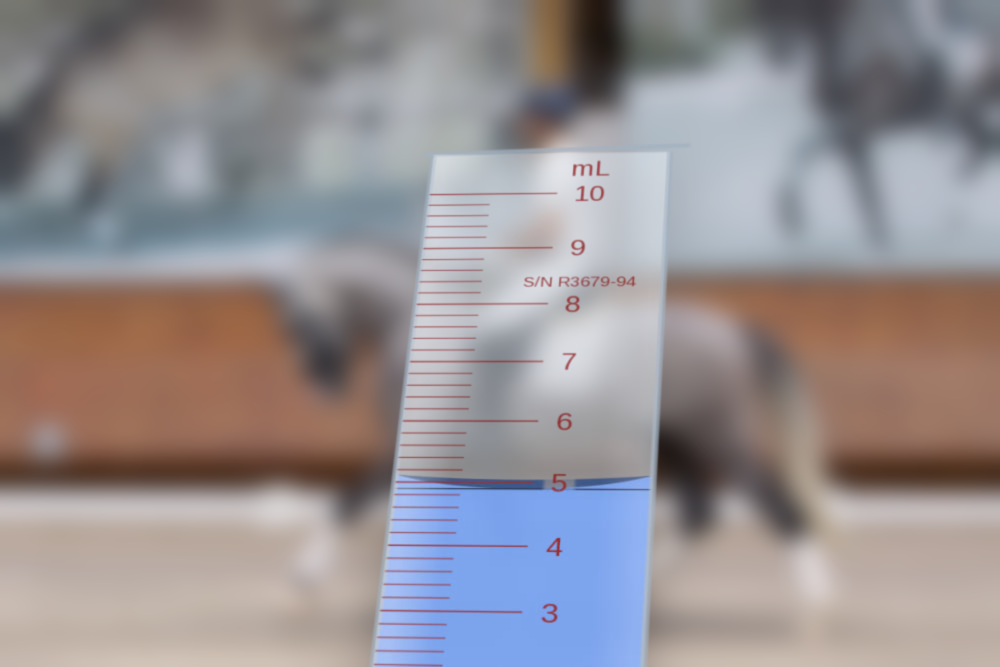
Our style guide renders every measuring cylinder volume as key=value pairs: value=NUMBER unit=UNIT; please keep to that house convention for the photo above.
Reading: value=4.9 unit=mL
